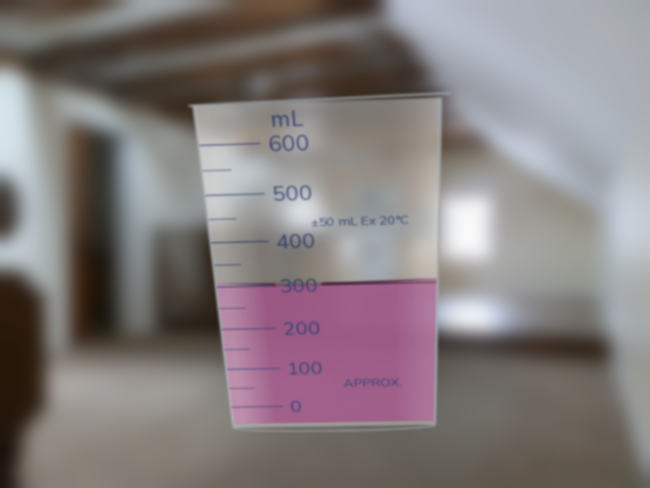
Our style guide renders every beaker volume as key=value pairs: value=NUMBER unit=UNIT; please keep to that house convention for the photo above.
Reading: value=300 unit=mL
